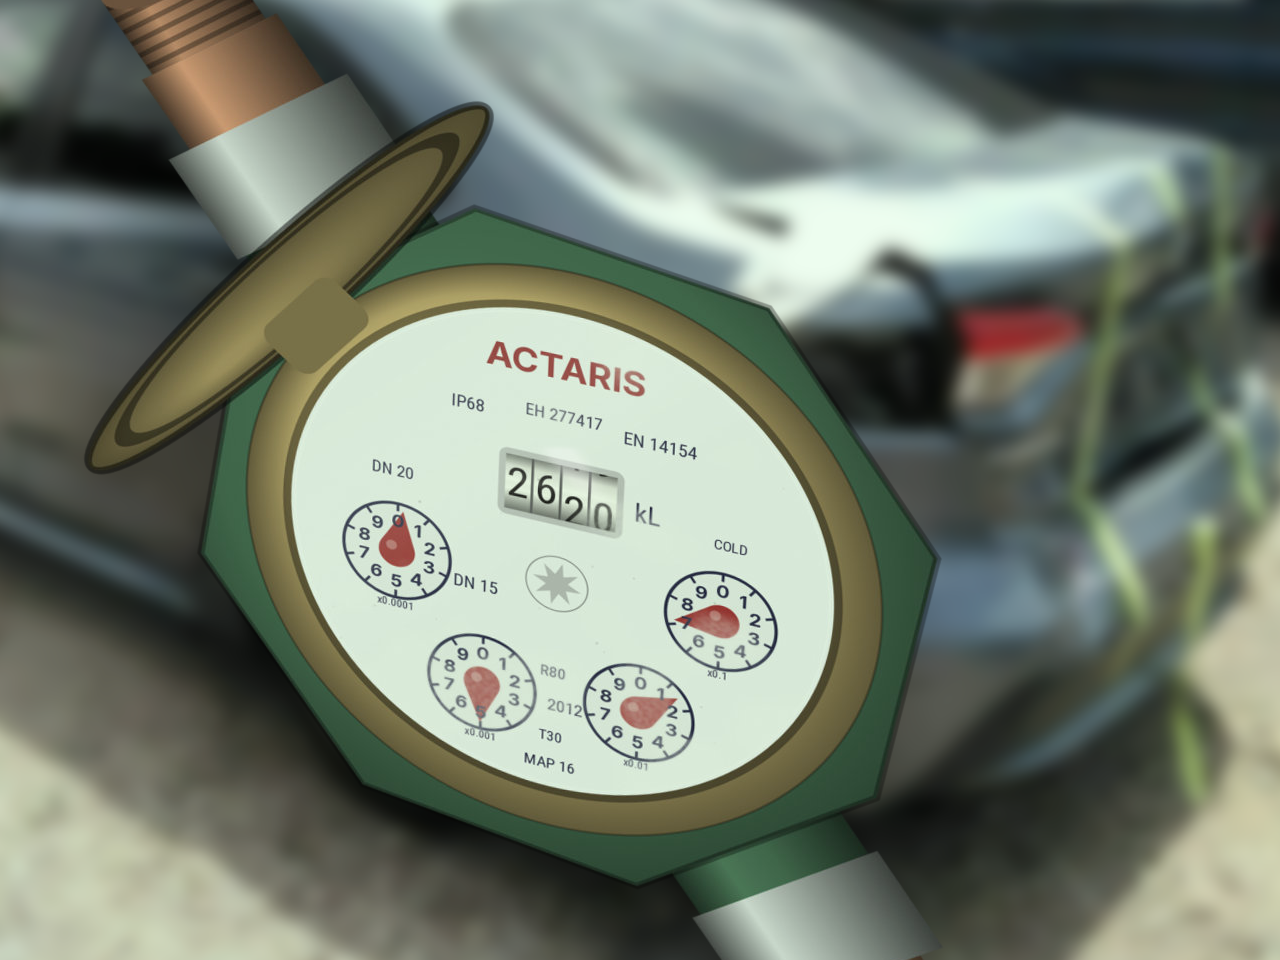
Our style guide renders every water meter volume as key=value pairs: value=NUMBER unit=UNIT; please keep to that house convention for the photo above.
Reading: value=2619.7150 unit=kL
